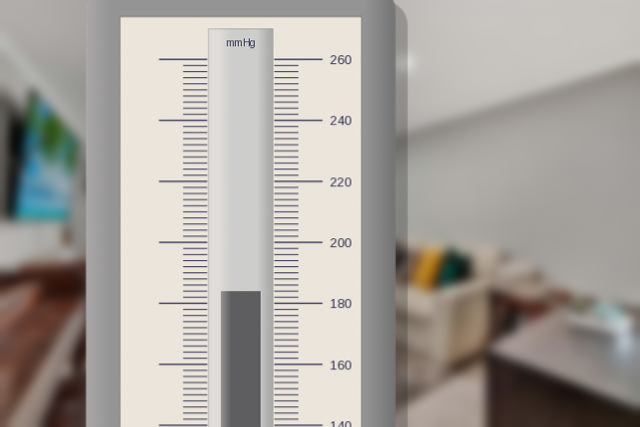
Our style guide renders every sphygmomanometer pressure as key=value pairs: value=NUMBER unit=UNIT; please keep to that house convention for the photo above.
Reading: value=184 unit=mmHg
